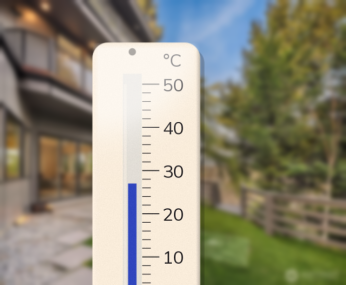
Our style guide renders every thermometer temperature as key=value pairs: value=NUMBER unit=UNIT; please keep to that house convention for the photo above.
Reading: value=27 unit=°C
